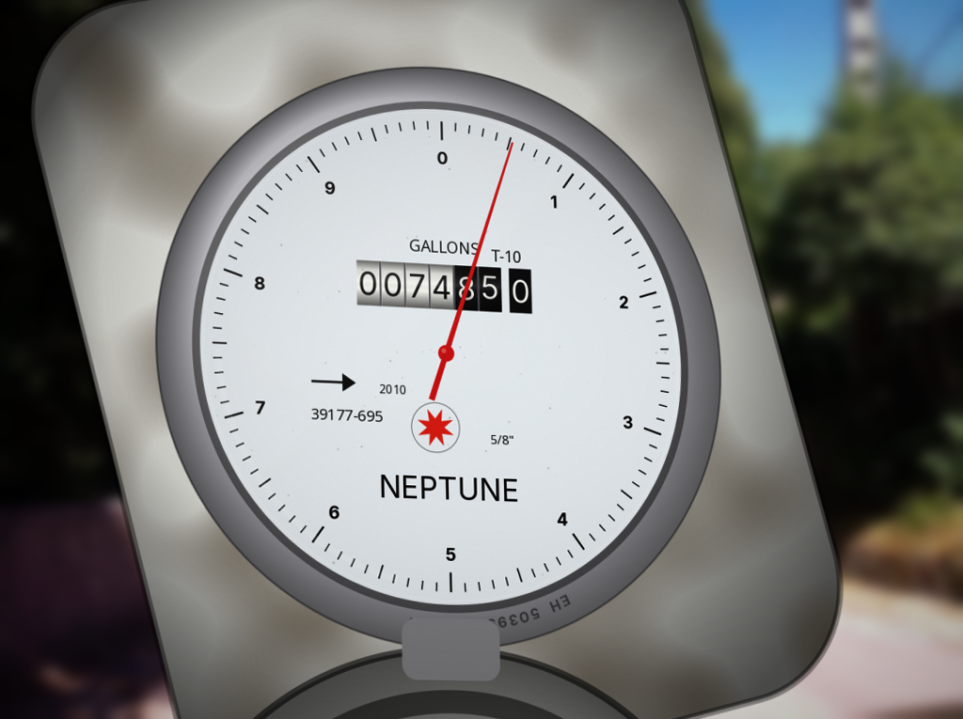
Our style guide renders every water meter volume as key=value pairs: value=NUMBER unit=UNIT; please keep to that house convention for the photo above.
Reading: value=74850.5 unit=gal
